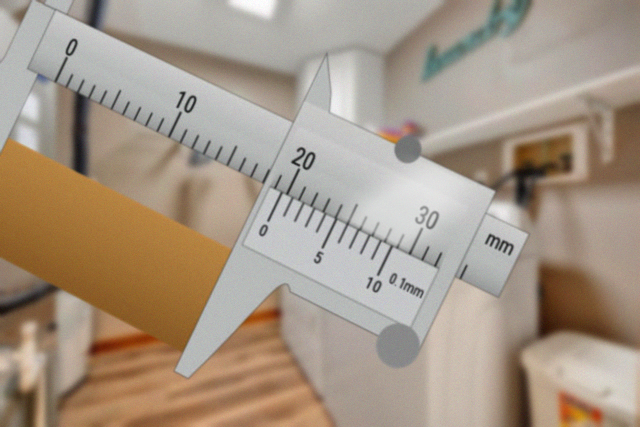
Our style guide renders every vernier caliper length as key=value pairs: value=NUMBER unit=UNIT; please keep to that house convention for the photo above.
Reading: value=19.6 unit=mm
